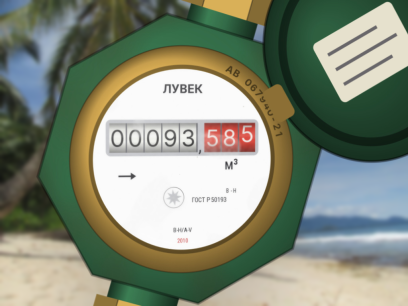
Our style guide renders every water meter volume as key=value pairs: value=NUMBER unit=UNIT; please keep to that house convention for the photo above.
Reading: value=93.585 unit=m³
